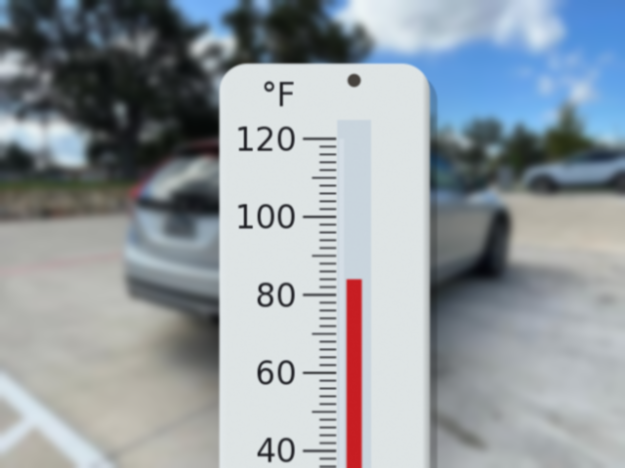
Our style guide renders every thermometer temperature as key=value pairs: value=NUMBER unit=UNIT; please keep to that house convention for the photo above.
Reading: value=84 unit=°F
